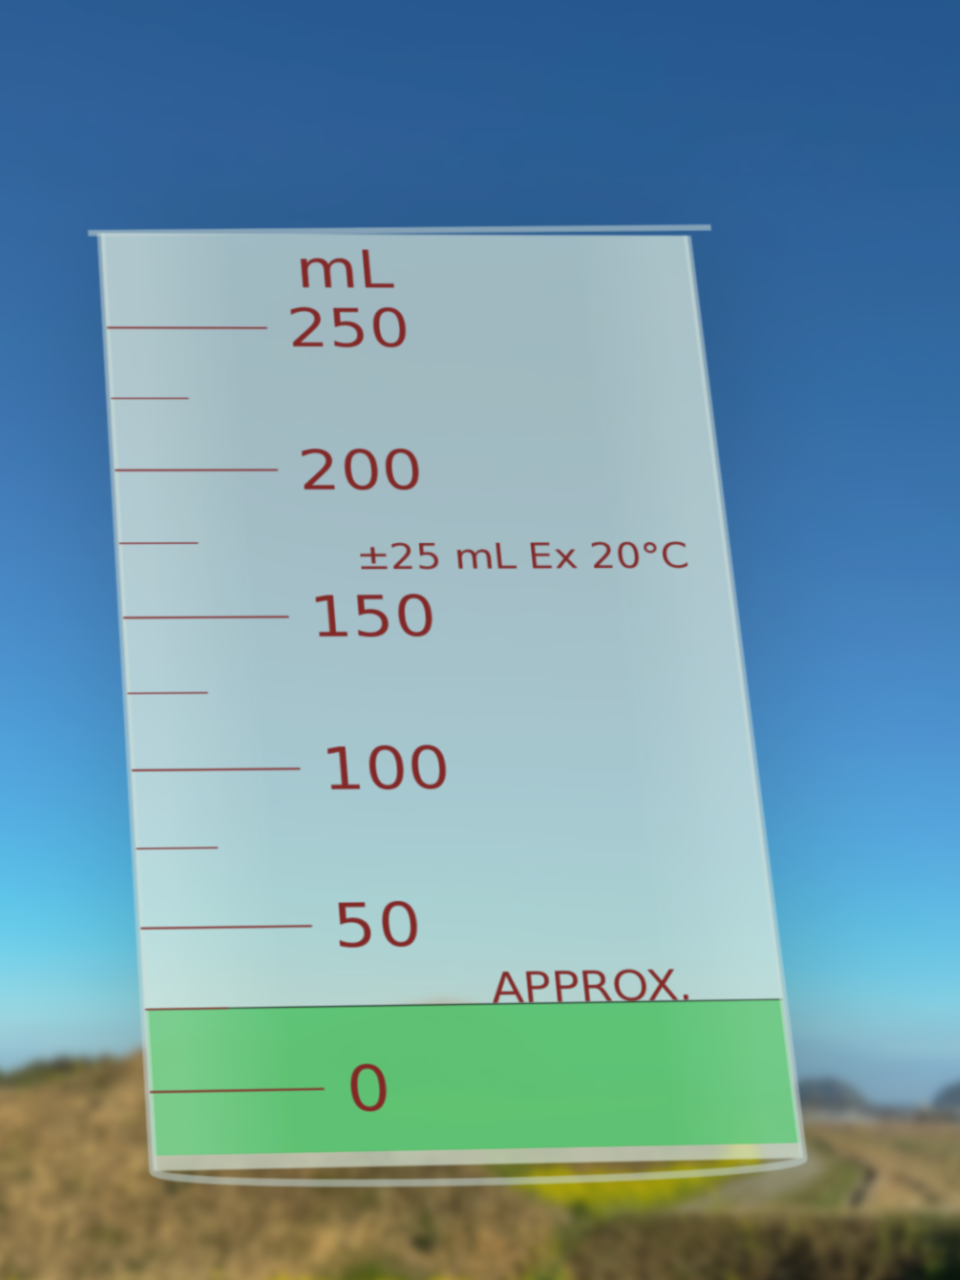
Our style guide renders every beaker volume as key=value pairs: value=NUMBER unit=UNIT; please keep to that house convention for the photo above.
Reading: value=25 unit=mL
